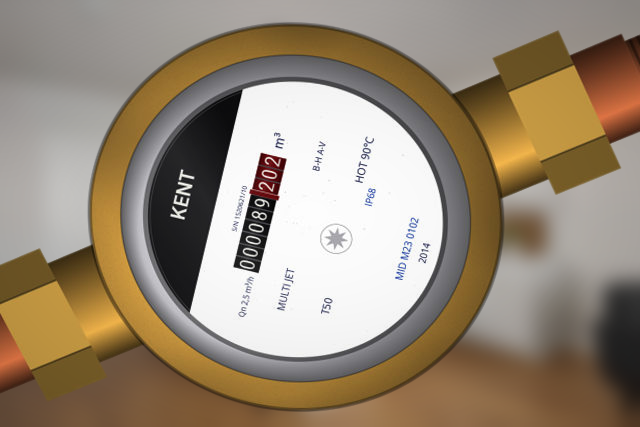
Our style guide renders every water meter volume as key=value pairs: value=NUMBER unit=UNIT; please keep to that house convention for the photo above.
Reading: value=89.202 unit=m³
